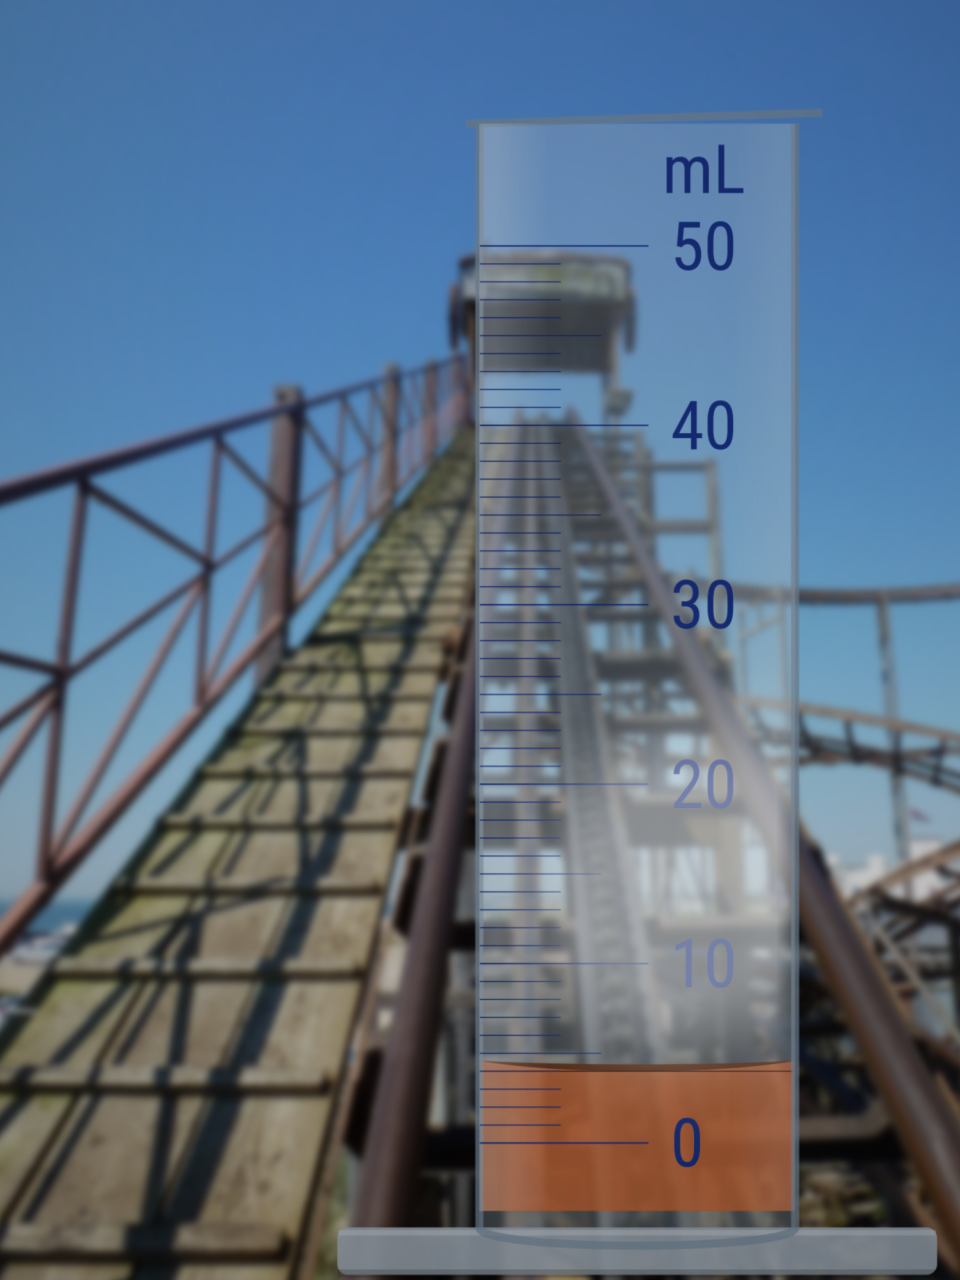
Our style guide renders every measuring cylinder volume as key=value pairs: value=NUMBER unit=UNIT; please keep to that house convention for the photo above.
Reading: value=4 unit=mL
